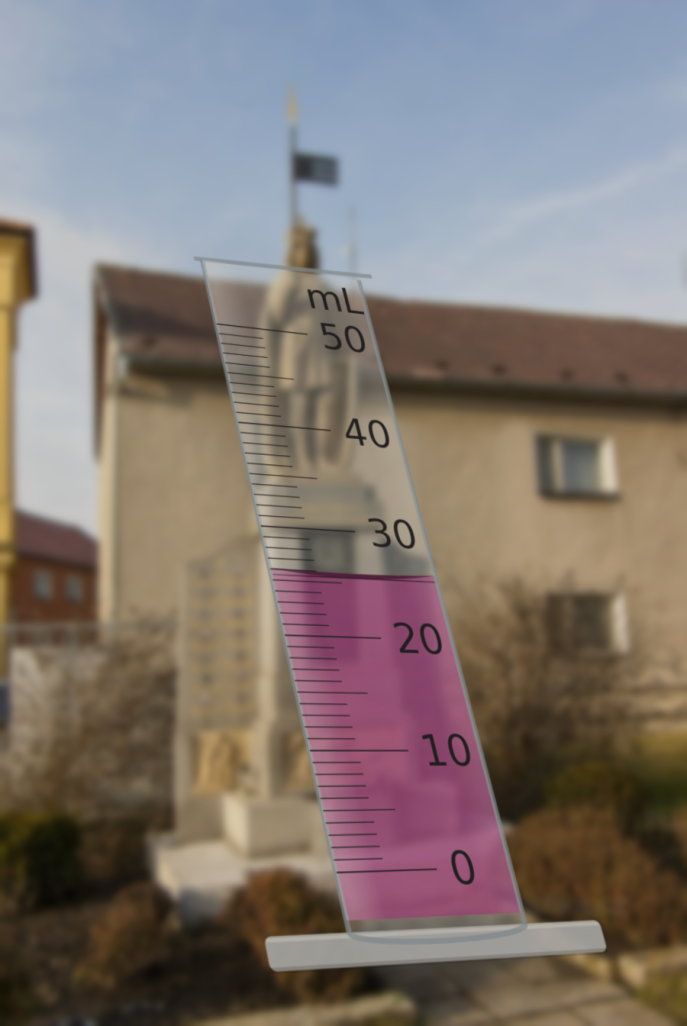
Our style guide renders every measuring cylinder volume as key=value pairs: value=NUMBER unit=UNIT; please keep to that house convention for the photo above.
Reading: value=25.5 unit=mL
